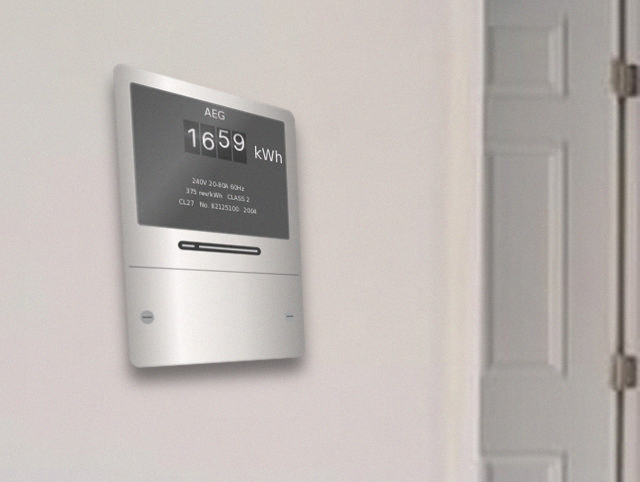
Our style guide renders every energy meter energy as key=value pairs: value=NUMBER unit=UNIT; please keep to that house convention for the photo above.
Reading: value=1659 unit=kWh
